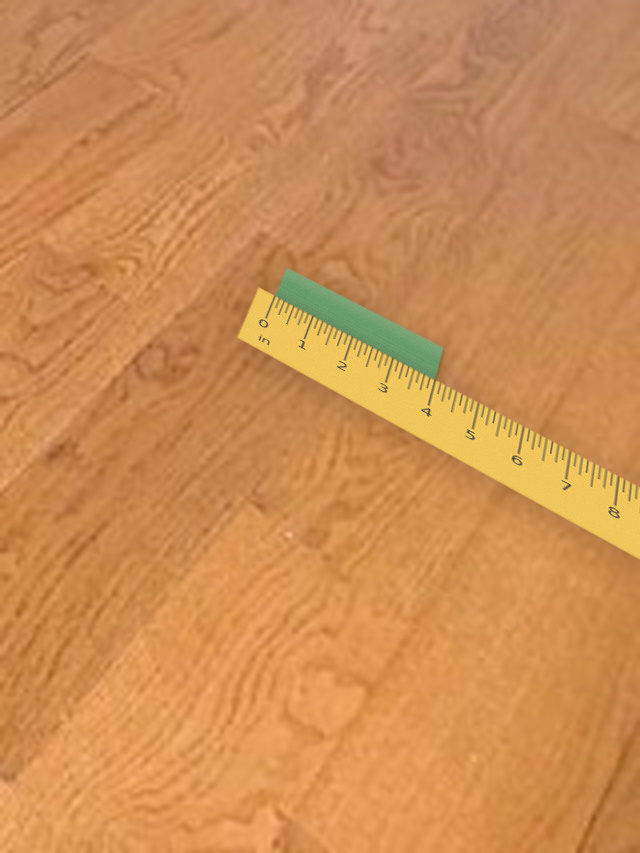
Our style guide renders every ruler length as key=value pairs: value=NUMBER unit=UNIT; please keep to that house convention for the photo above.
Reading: value=4 unit=in
